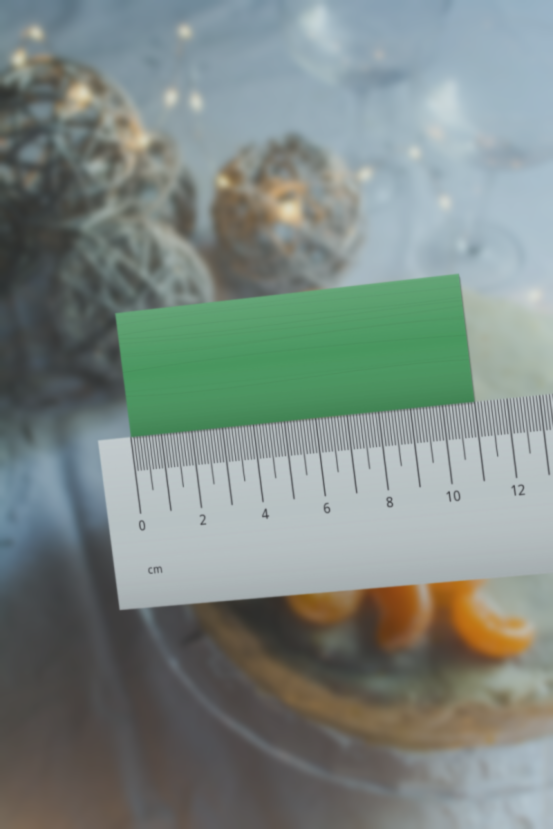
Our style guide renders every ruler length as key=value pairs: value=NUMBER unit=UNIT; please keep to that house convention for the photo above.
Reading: value=11 unit=cm
